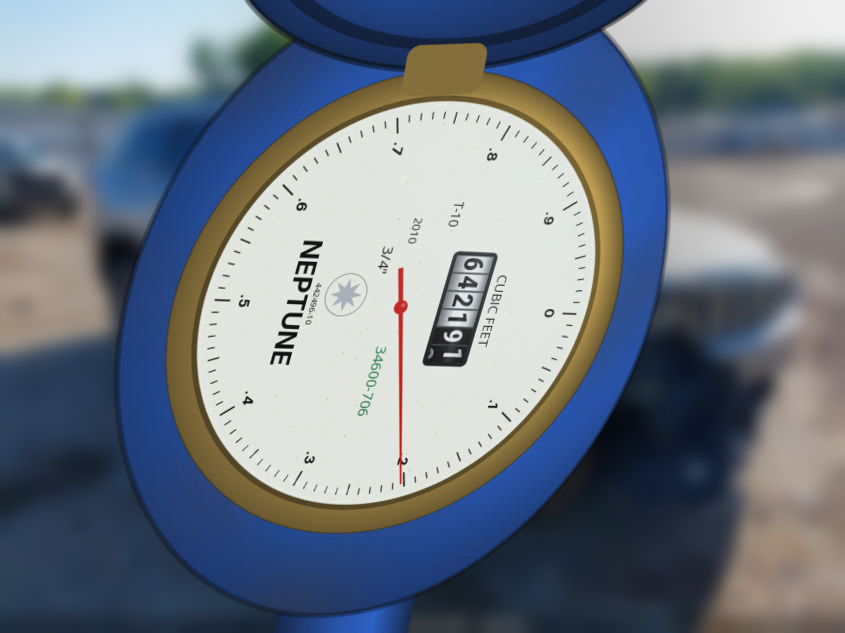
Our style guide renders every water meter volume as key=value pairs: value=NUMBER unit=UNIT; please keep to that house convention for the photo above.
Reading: value=642191.20 unit=ft³
